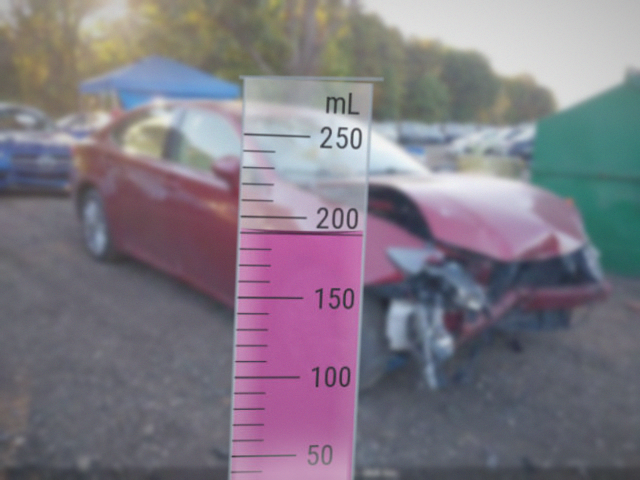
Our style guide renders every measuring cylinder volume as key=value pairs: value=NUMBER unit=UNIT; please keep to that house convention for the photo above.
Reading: value=190 unit=mL
